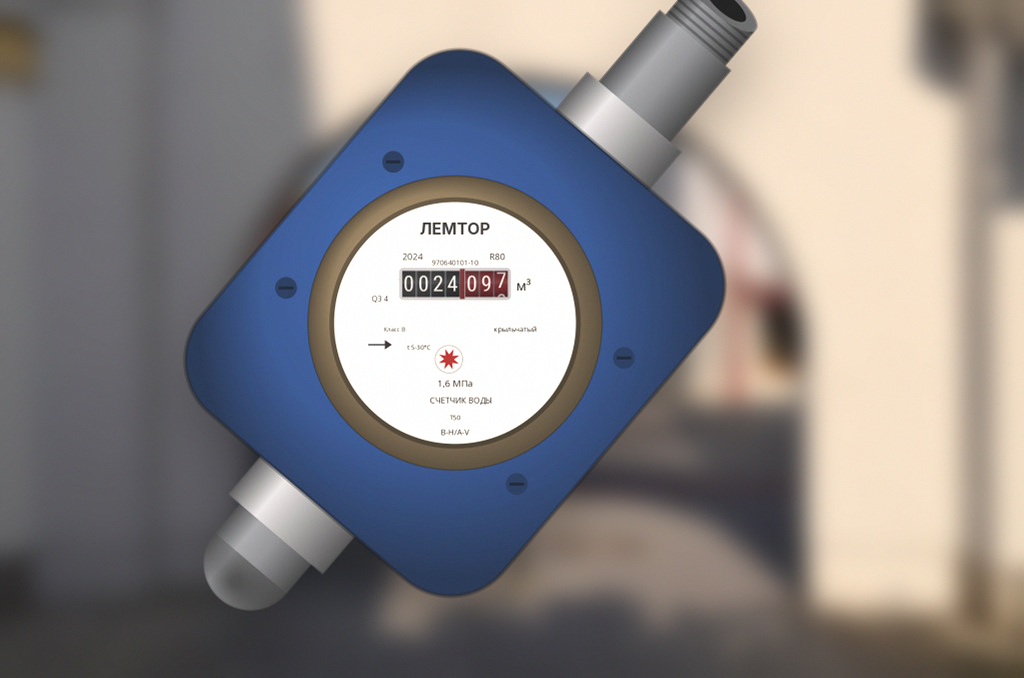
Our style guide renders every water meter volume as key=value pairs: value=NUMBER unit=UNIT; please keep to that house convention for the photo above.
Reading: value=24.097 unit=m³
